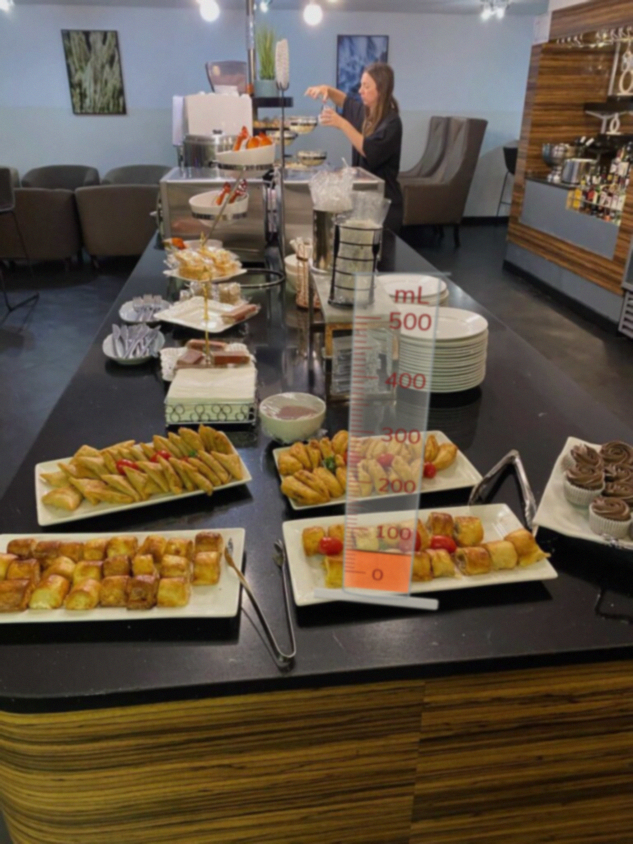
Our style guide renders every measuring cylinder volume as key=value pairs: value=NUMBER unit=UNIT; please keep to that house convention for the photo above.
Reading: value=50 unit=mL
